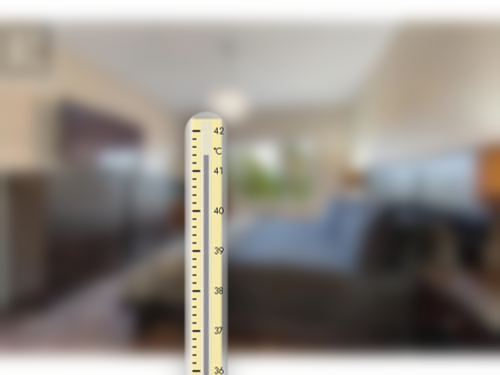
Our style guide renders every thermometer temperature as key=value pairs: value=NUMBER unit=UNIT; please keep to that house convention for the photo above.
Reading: value=41.4 unit=°C
